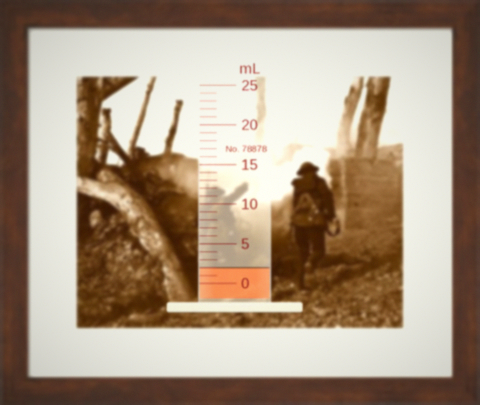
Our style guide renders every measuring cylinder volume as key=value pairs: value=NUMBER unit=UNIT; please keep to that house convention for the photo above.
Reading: value=2 unit=mL
